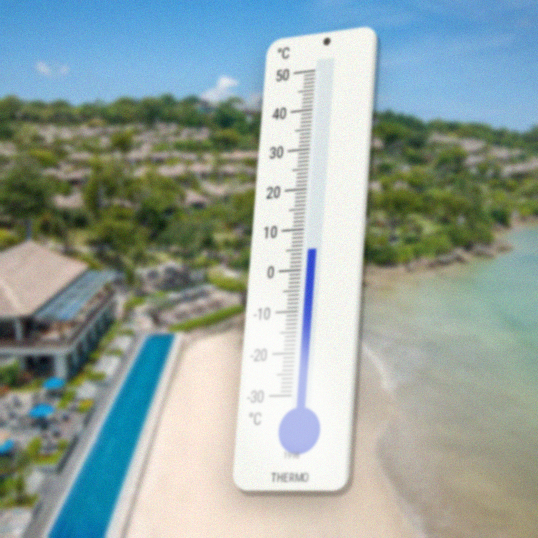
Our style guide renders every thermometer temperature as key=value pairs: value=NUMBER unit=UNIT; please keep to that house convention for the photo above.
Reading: value=5 unit=°C
